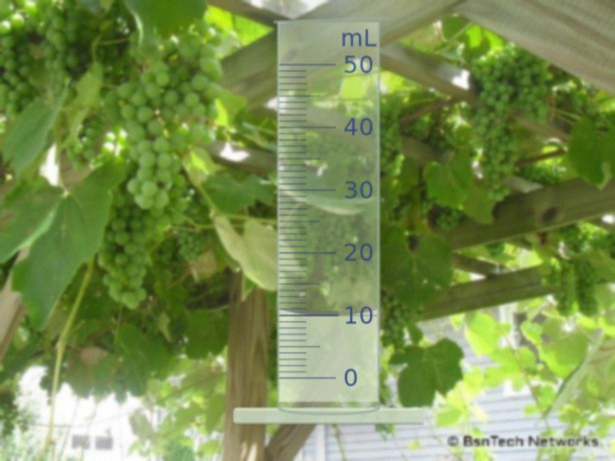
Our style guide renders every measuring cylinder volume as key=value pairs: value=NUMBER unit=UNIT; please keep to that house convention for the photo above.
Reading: value=10 unit=mL
